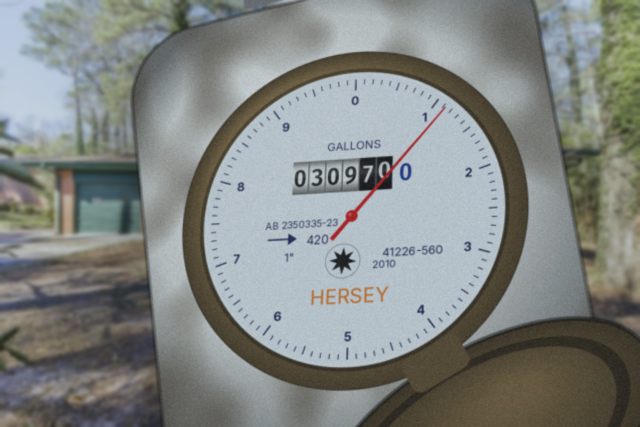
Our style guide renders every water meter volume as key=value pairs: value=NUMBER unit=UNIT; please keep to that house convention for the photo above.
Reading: value=309701.1 unit=gal
